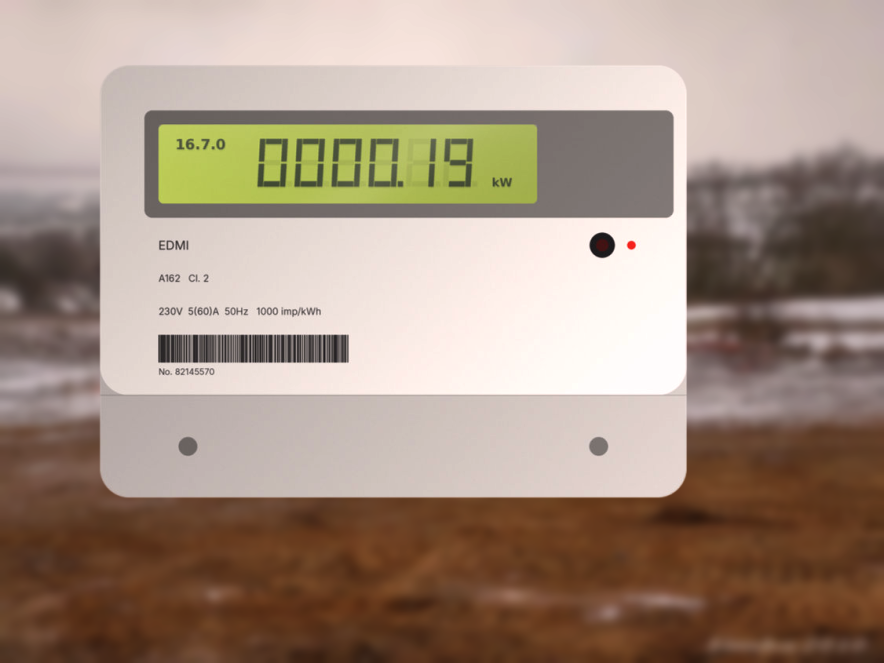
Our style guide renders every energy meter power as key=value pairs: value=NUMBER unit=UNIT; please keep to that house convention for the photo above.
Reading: value=0.19 unit=kW
